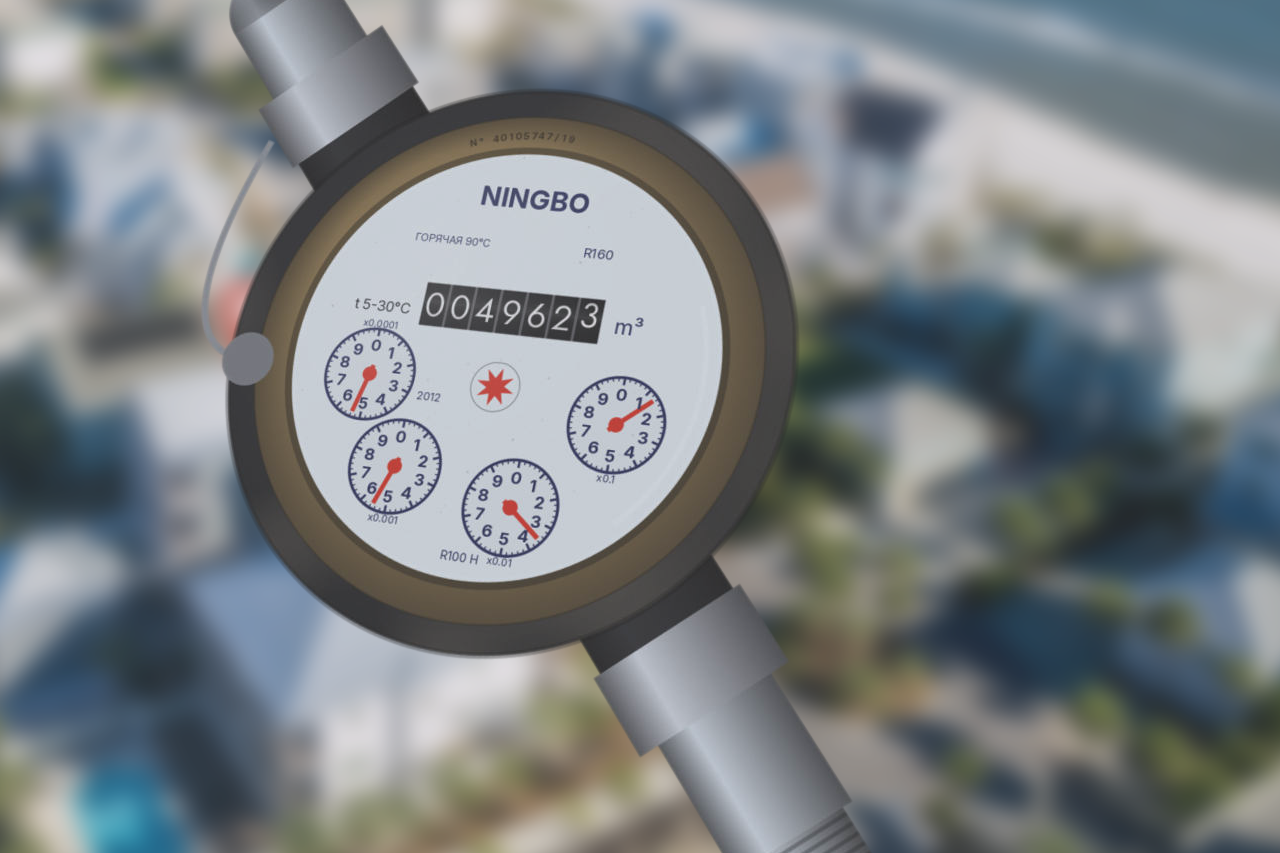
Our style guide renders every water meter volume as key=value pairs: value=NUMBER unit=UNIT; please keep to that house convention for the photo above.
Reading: value=49623.1355 unit=m³
